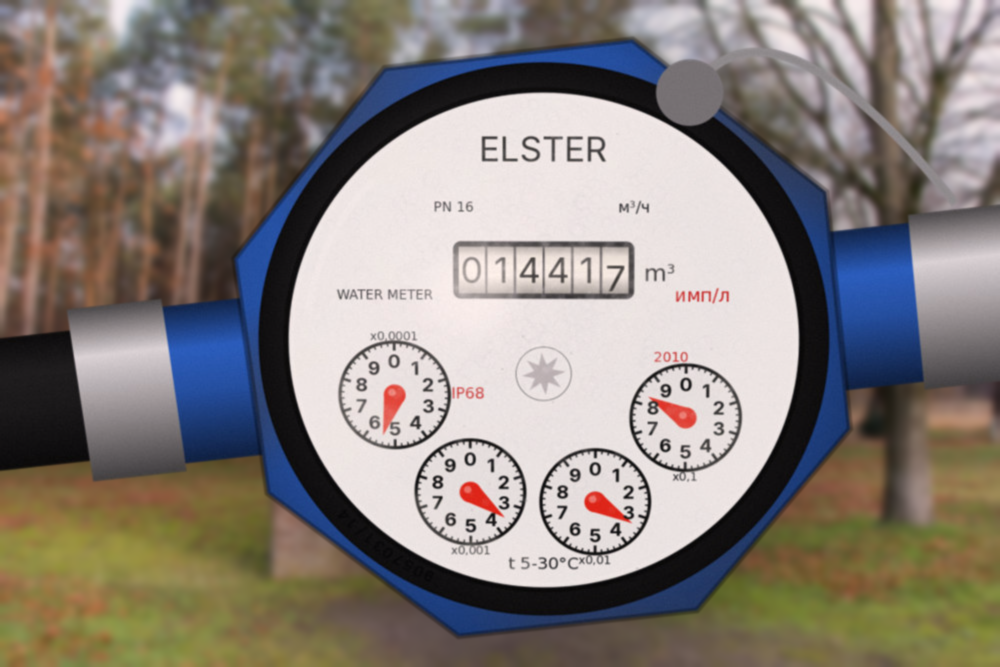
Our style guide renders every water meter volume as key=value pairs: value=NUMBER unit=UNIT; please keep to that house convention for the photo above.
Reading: value=14416.8335 unit=m³
